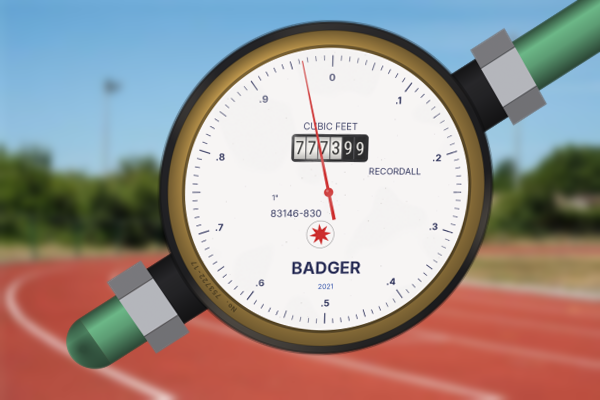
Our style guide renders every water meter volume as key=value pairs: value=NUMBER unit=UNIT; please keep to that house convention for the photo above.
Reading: value=777398.96 unit=ft³
